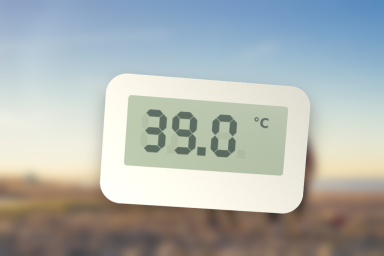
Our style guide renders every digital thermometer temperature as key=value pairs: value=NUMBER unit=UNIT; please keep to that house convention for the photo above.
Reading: value=39.0 unit=°C
